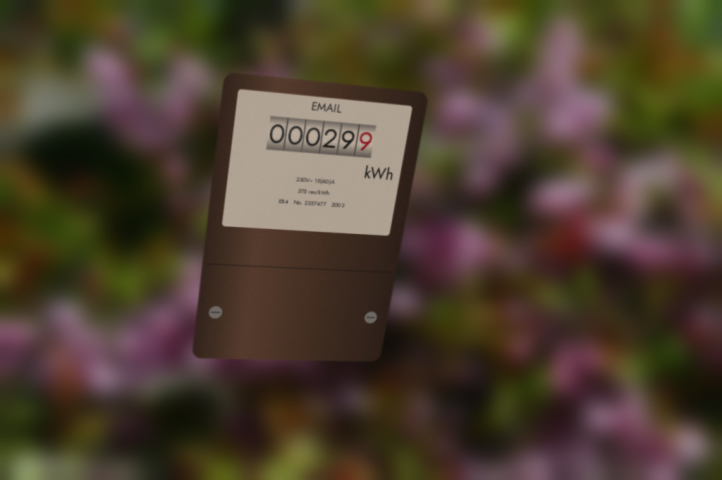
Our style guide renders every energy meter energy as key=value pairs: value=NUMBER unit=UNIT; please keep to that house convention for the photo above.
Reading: value=29.9 unit=kWh
